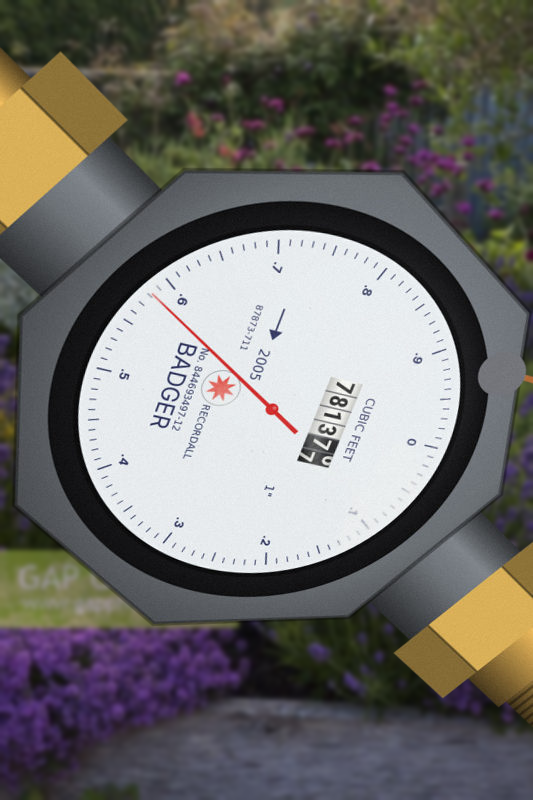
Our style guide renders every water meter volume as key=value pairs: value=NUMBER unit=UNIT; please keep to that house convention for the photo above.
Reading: value=781376.58 unit=ft³
